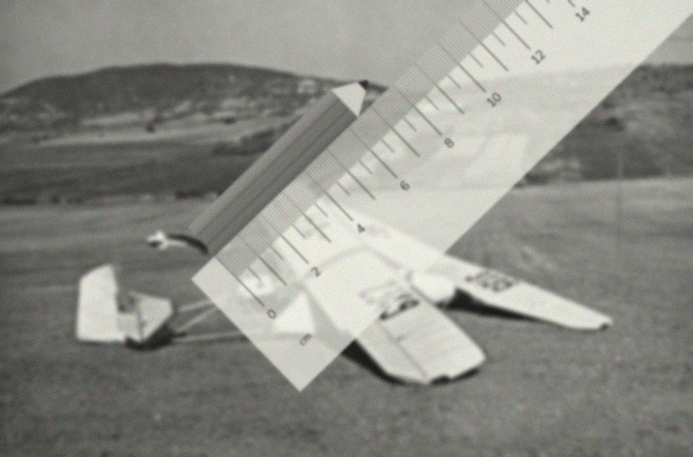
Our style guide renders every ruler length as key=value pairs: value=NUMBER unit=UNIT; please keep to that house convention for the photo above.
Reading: value=7.5 unit=cm
